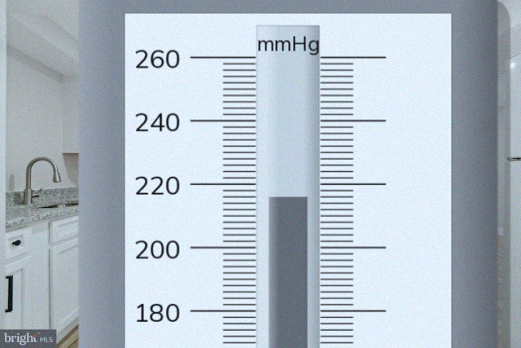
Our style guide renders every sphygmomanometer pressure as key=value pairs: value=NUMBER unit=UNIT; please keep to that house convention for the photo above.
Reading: value=216 unit=mmHg
